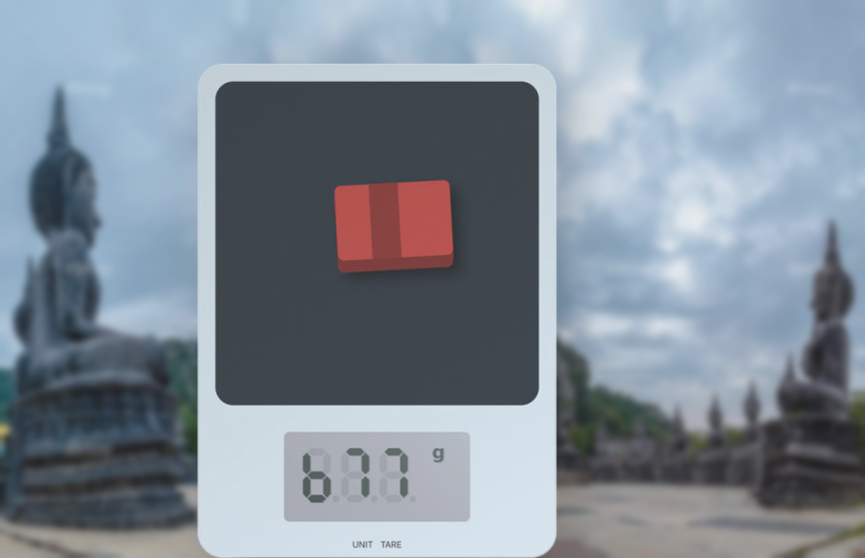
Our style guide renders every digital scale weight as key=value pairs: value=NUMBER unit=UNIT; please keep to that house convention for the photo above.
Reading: value=677 unit=g
